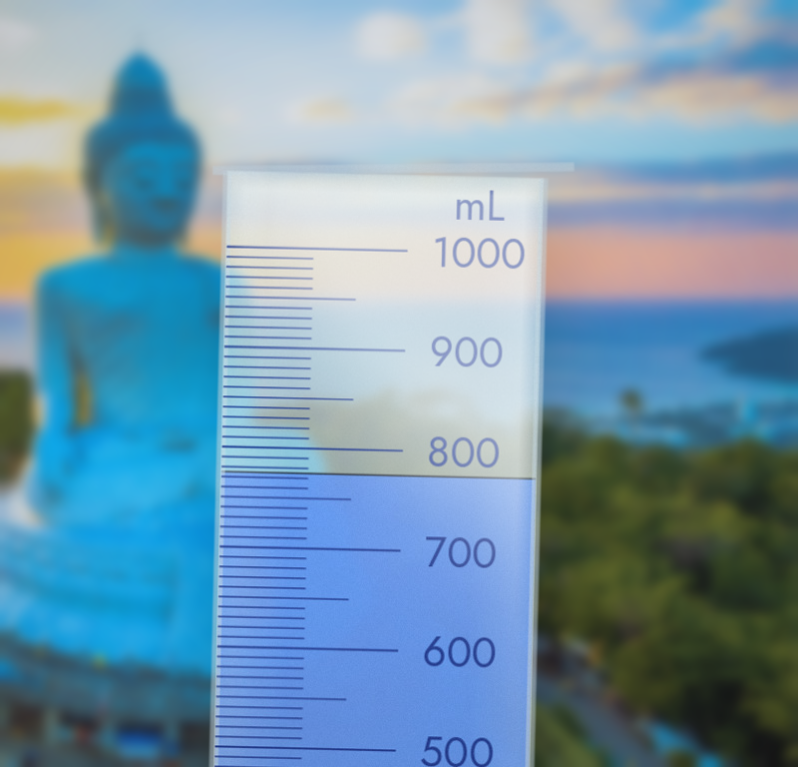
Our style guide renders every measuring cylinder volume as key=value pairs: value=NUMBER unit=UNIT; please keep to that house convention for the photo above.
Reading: value=775 unit=mL
